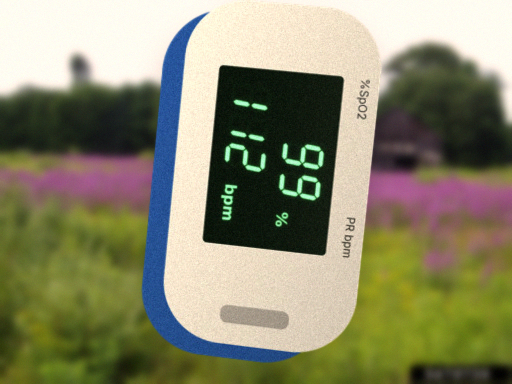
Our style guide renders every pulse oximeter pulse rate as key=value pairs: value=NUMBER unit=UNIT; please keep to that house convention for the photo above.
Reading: value=112 unit=bpm
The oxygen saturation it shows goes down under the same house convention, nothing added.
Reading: value=99 unit=%
